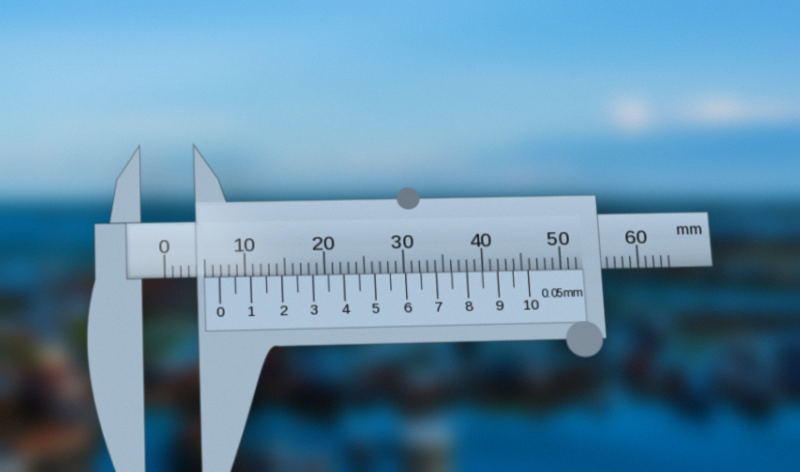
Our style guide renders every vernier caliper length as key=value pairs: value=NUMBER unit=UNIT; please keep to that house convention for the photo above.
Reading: value=6.8 unit=mm
